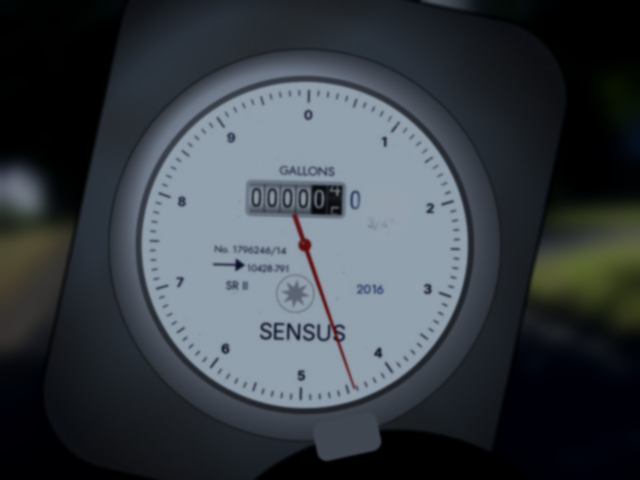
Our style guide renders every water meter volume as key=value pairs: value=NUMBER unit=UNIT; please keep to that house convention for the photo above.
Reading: value=44.4 unit=gal
